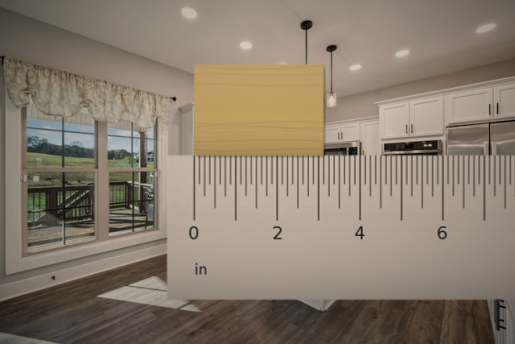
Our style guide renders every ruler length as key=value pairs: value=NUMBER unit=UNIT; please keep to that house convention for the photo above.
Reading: value=3.125 unit=in
